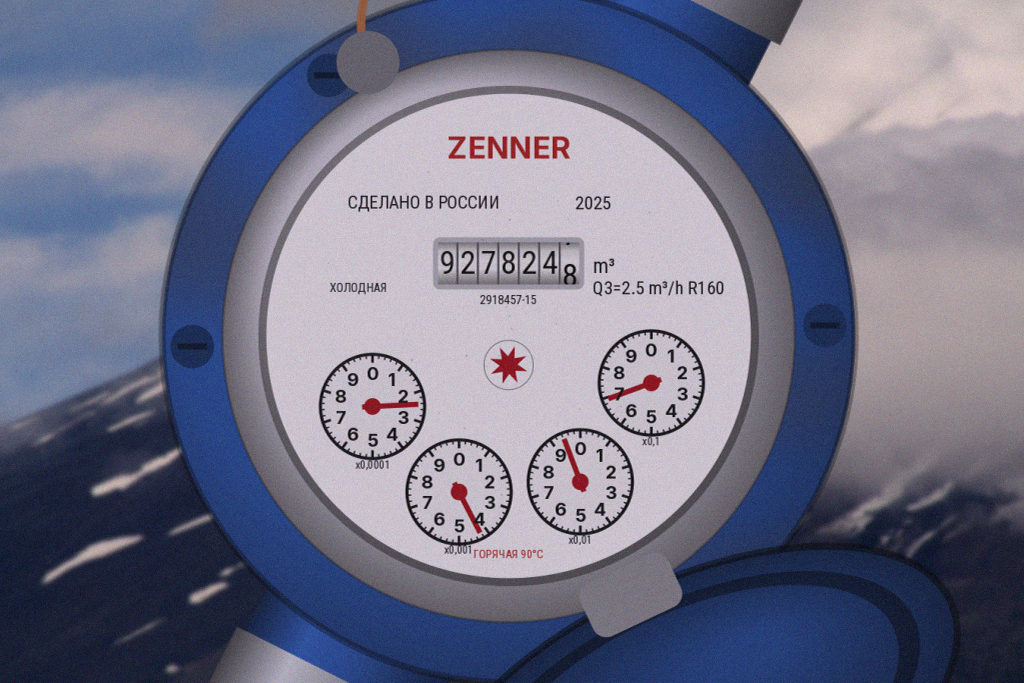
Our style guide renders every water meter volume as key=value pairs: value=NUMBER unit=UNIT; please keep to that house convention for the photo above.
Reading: value=9278247.6942 unit=m³
